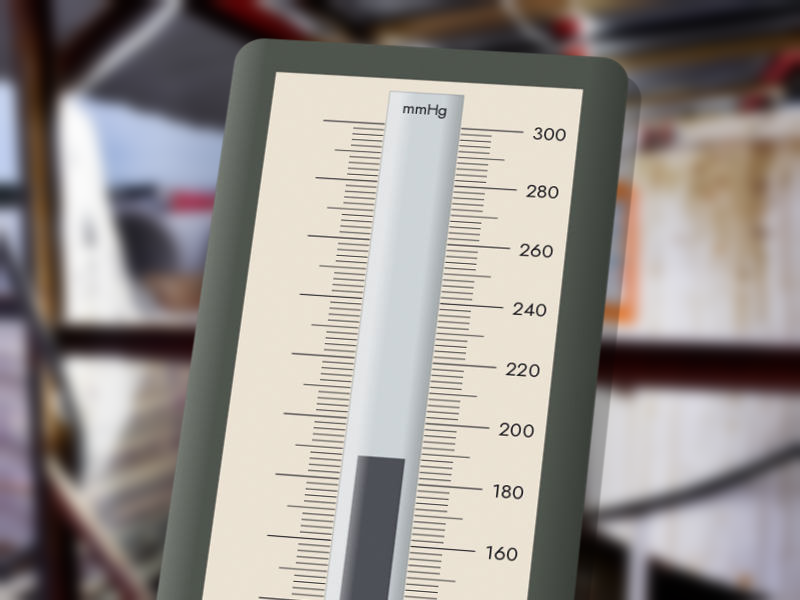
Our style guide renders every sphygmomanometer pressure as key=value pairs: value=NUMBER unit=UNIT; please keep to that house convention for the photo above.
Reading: value=188 unit=mmHg
